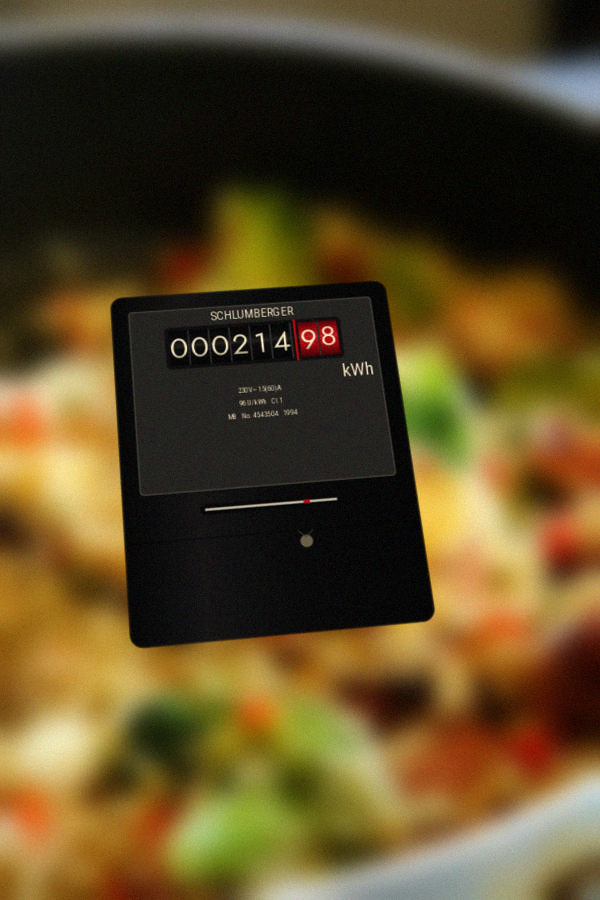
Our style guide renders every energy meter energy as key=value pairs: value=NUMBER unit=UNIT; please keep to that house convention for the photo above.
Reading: value=214.98 unit=kWh
